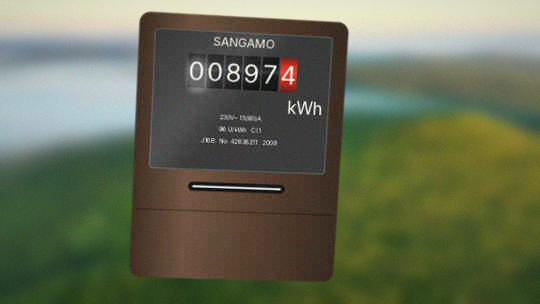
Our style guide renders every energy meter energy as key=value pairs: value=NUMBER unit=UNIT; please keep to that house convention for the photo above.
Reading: value=897.4 unit=kWh
